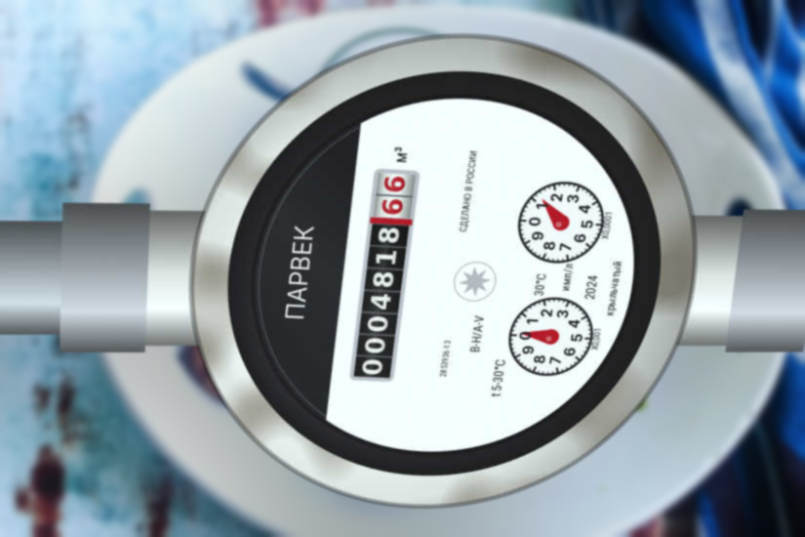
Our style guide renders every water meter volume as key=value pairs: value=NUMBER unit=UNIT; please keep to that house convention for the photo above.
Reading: value=4818.6601 unit=m³
